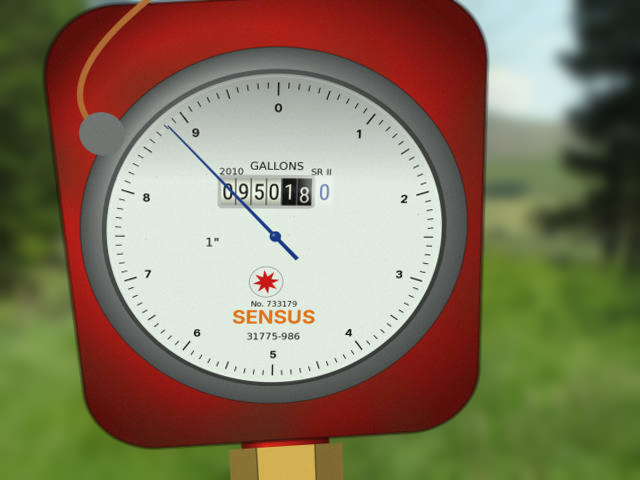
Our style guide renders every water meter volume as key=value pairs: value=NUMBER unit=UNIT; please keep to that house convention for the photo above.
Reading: value=950178.8 unit=gal
